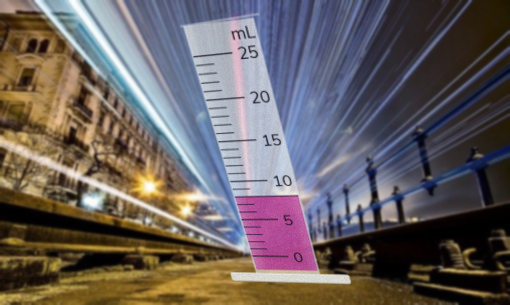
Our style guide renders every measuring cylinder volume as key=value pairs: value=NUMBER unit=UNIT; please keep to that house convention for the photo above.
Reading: value=8 unit=mL
